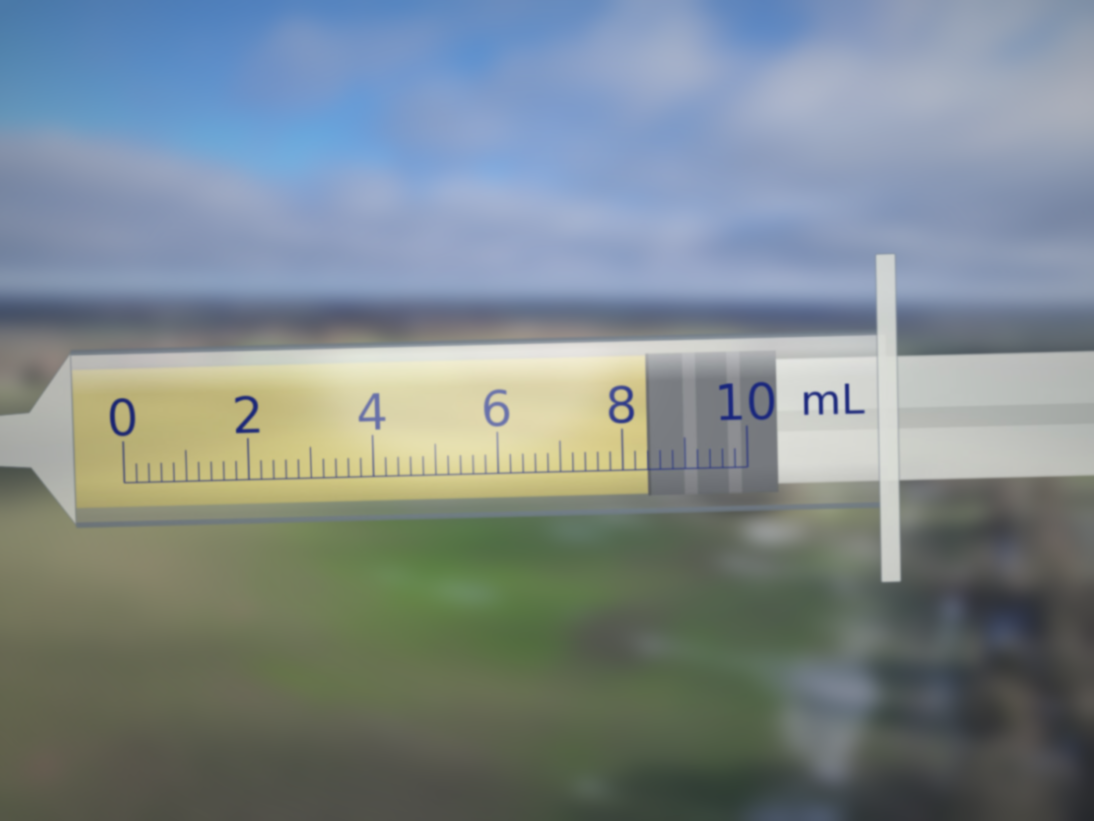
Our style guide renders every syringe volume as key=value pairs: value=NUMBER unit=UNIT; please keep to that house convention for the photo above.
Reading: value=8.4 unit=mL
